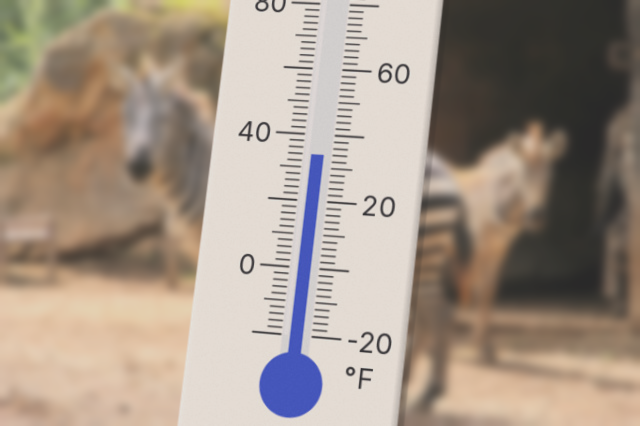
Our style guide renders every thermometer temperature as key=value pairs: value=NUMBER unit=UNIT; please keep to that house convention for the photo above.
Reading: value=34 unit=°F
